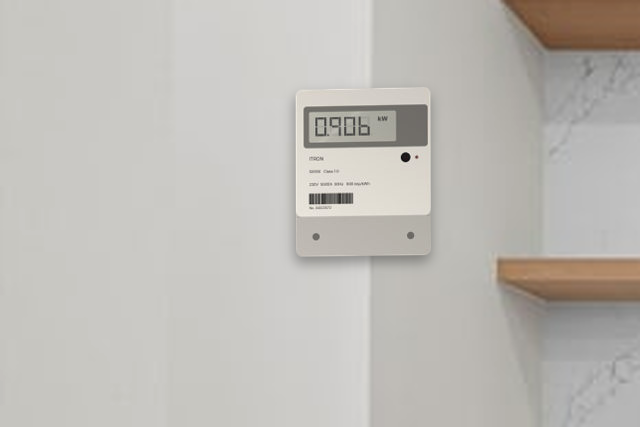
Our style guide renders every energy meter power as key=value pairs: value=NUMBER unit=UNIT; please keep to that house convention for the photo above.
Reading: value=0.906 unit=kW
